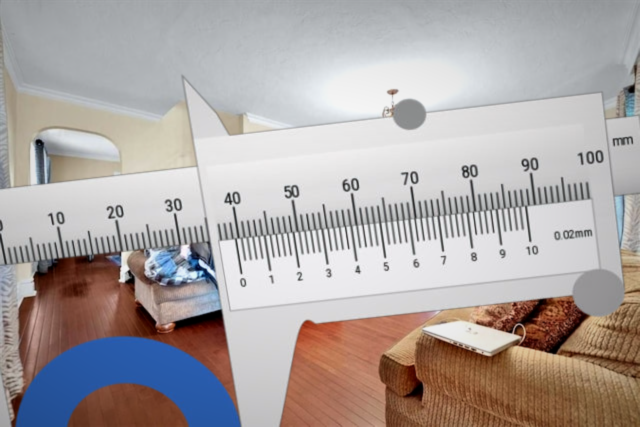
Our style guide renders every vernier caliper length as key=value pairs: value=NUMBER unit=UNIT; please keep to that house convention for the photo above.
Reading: value=39.5 unit=mm
